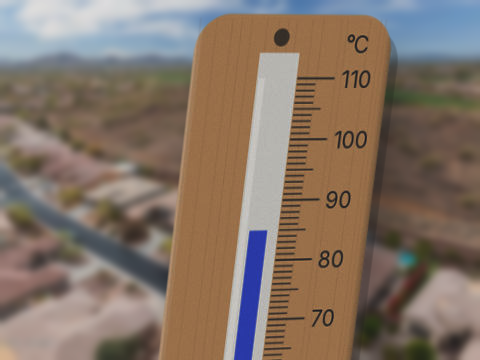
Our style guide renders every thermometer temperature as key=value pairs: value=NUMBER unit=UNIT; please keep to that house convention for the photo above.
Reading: value=85 unit=°C
